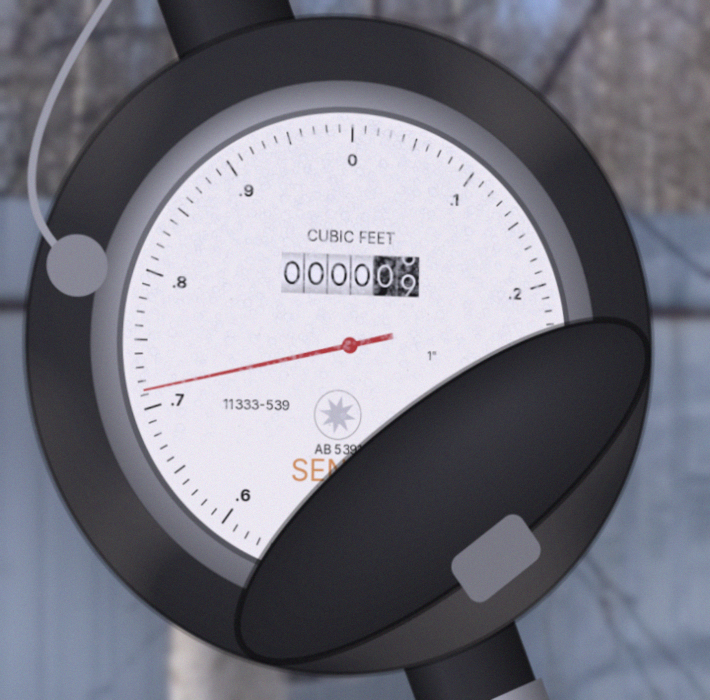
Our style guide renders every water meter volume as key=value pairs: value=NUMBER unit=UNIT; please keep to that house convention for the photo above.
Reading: value=8.71 unit=ft³
